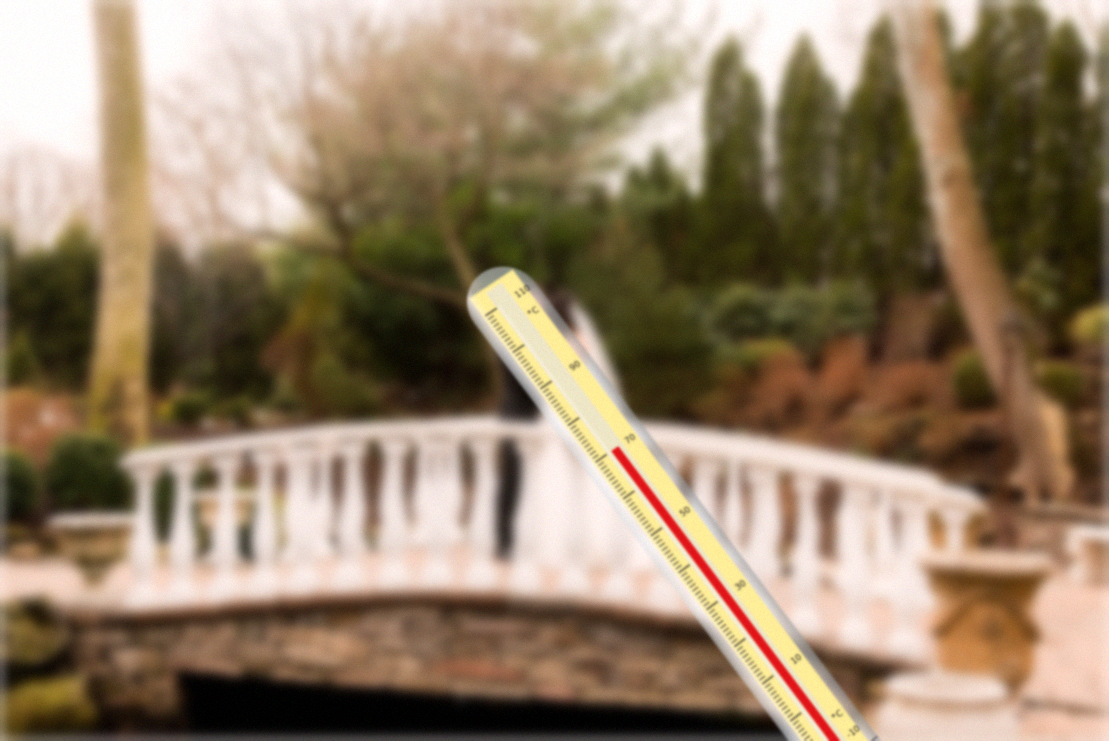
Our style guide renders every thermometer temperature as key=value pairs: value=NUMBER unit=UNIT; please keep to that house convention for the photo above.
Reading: value=70 unit=°C
